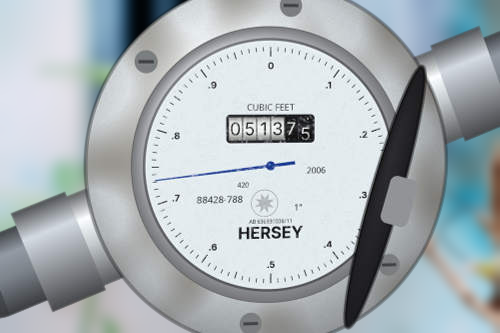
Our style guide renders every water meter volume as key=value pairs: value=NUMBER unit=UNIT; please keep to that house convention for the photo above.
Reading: value=51374.73 unit=ft³
